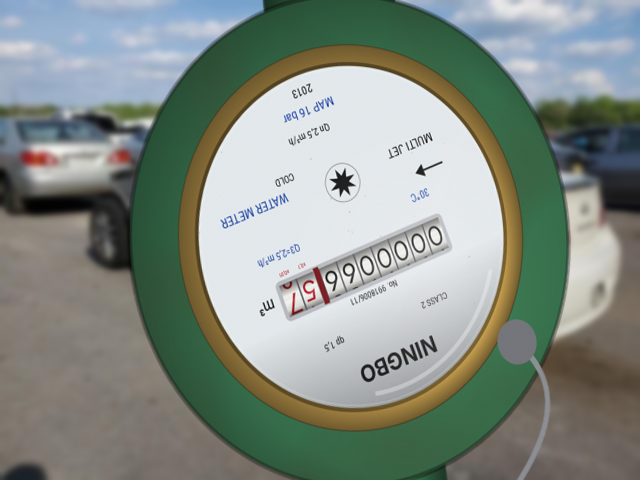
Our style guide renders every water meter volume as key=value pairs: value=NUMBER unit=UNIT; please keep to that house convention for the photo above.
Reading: value=66.57 unit=m³
